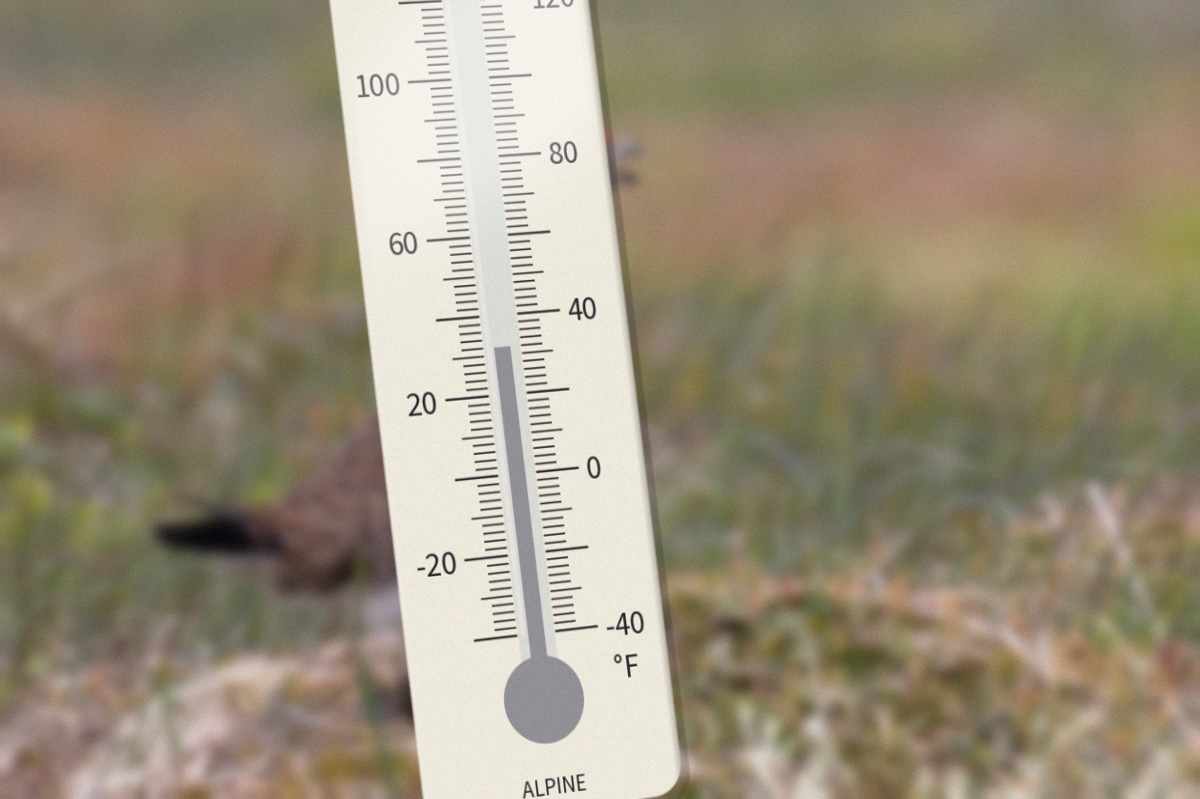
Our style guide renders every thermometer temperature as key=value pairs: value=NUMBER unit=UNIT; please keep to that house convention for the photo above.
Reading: value=32 unit=°F
